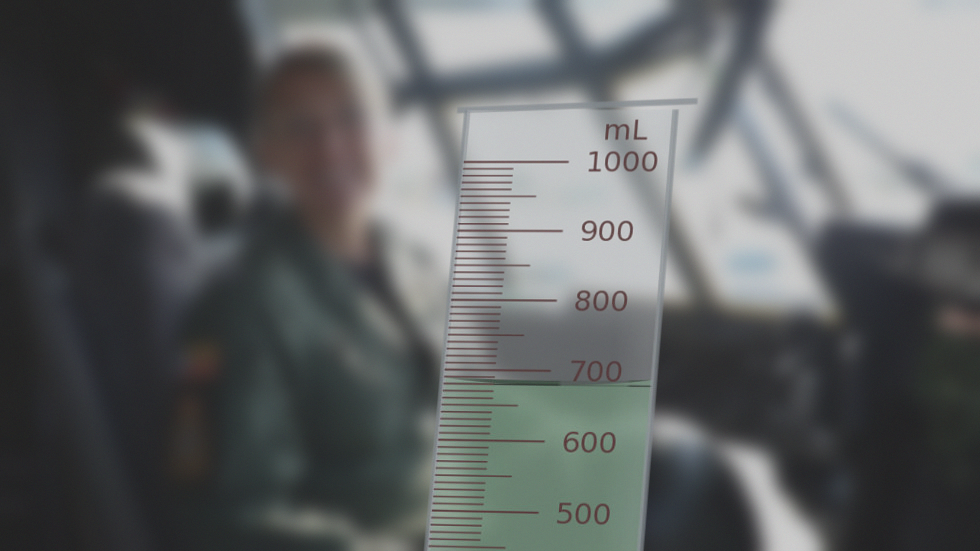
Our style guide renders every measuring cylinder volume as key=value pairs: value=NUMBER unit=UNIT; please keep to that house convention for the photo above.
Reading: value=680 unit=mL
